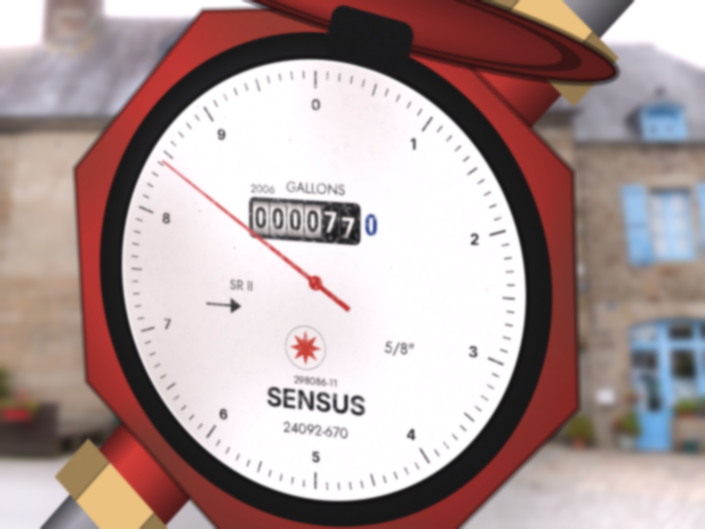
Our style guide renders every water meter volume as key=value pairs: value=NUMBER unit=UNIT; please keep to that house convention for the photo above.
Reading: value=768.4 unit=gal
